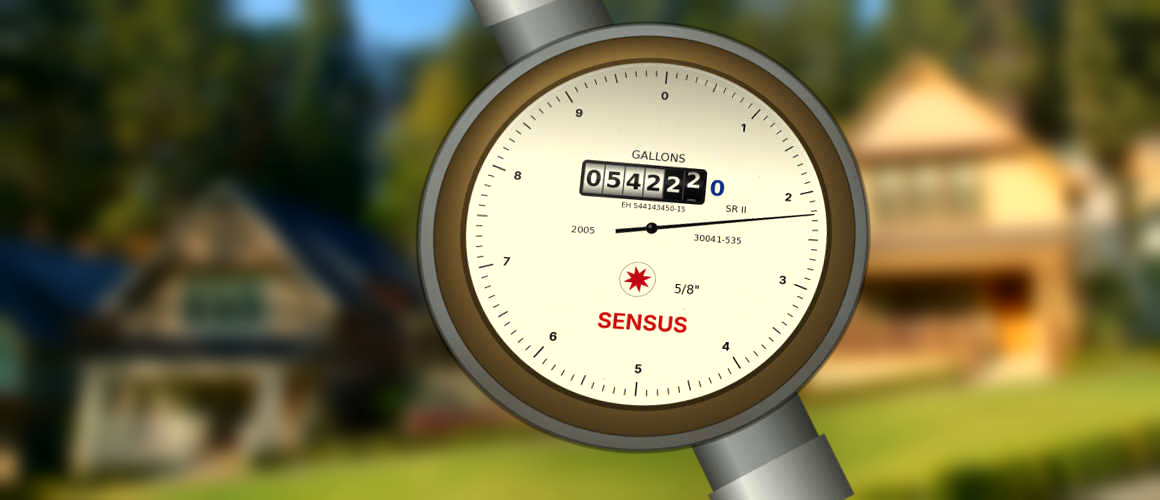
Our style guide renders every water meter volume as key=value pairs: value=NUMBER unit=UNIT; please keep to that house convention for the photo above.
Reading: value=542222.2 unit=gal
